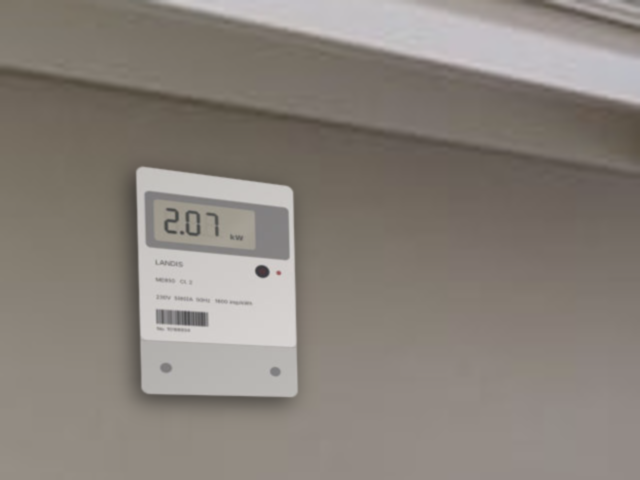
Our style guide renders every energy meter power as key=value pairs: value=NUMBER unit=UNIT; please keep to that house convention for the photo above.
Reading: value=2.07 unit=kW
